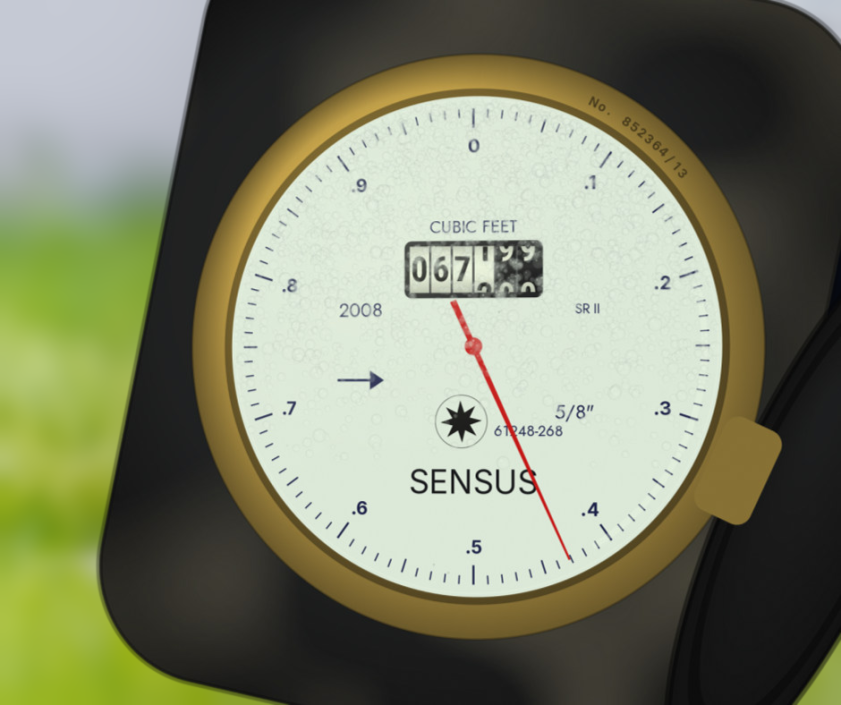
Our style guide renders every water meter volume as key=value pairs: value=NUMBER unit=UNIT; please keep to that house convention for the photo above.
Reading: value=67199.43 unit=ft³
